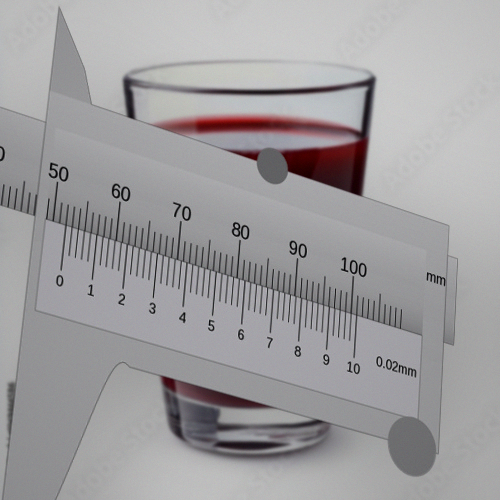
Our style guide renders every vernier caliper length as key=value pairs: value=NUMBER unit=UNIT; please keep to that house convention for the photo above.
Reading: value=52.0 unit=mm
